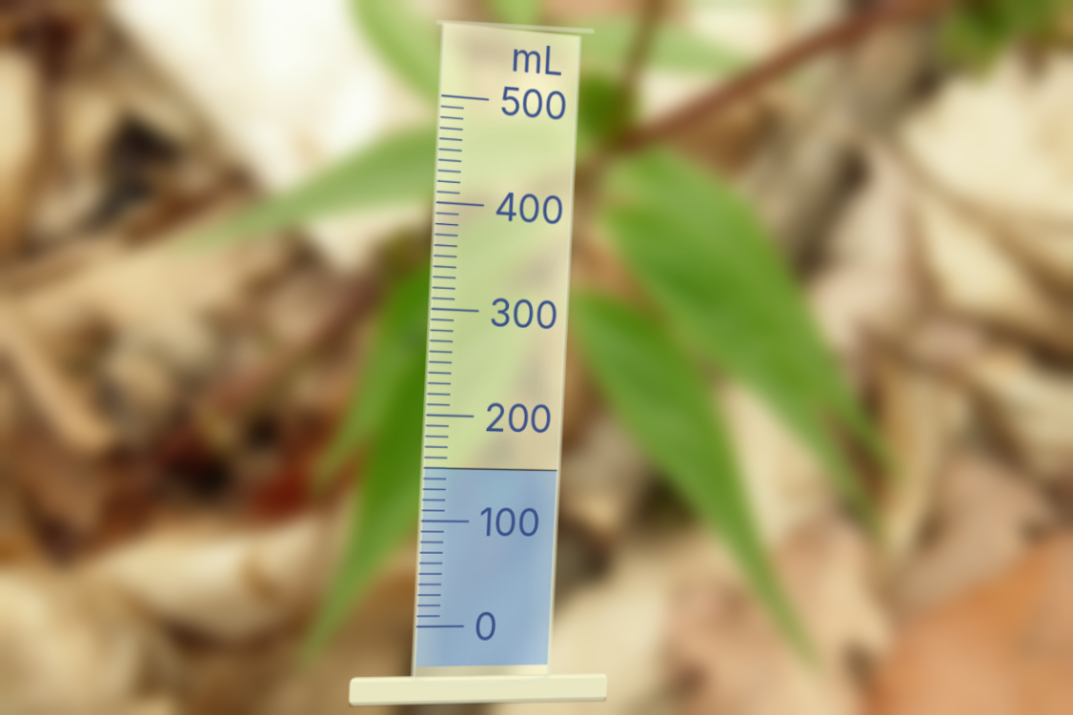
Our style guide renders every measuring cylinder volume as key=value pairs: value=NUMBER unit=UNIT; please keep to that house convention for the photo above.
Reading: value=150 unit=mL
